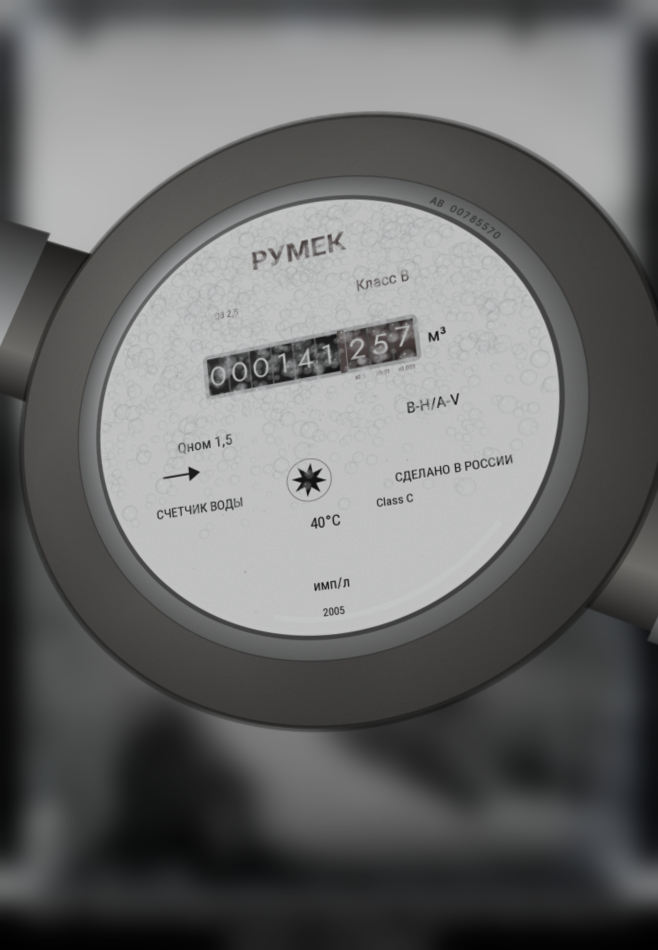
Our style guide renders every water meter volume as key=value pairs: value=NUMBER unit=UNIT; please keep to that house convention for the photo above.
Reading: value=141.257 unit=m³
